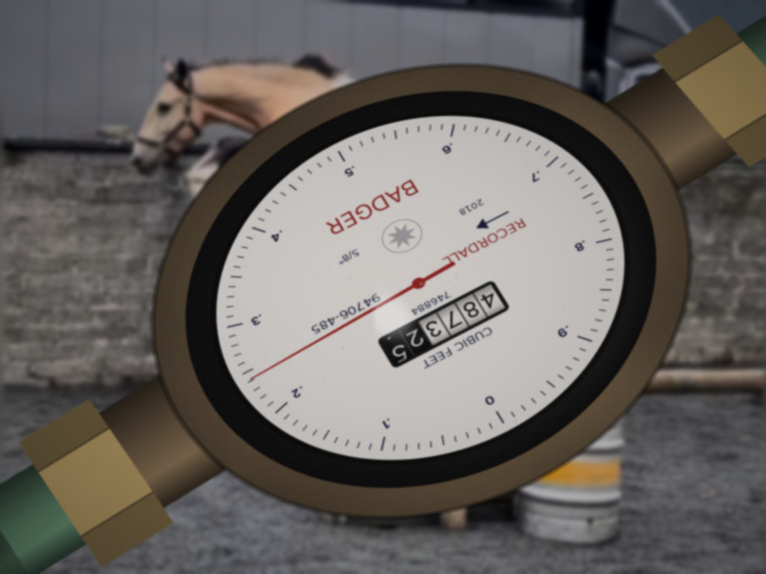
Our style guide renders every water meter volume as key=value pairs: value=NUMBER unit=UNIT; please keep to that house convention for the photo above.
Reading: value=487325.24 unit=ft³
